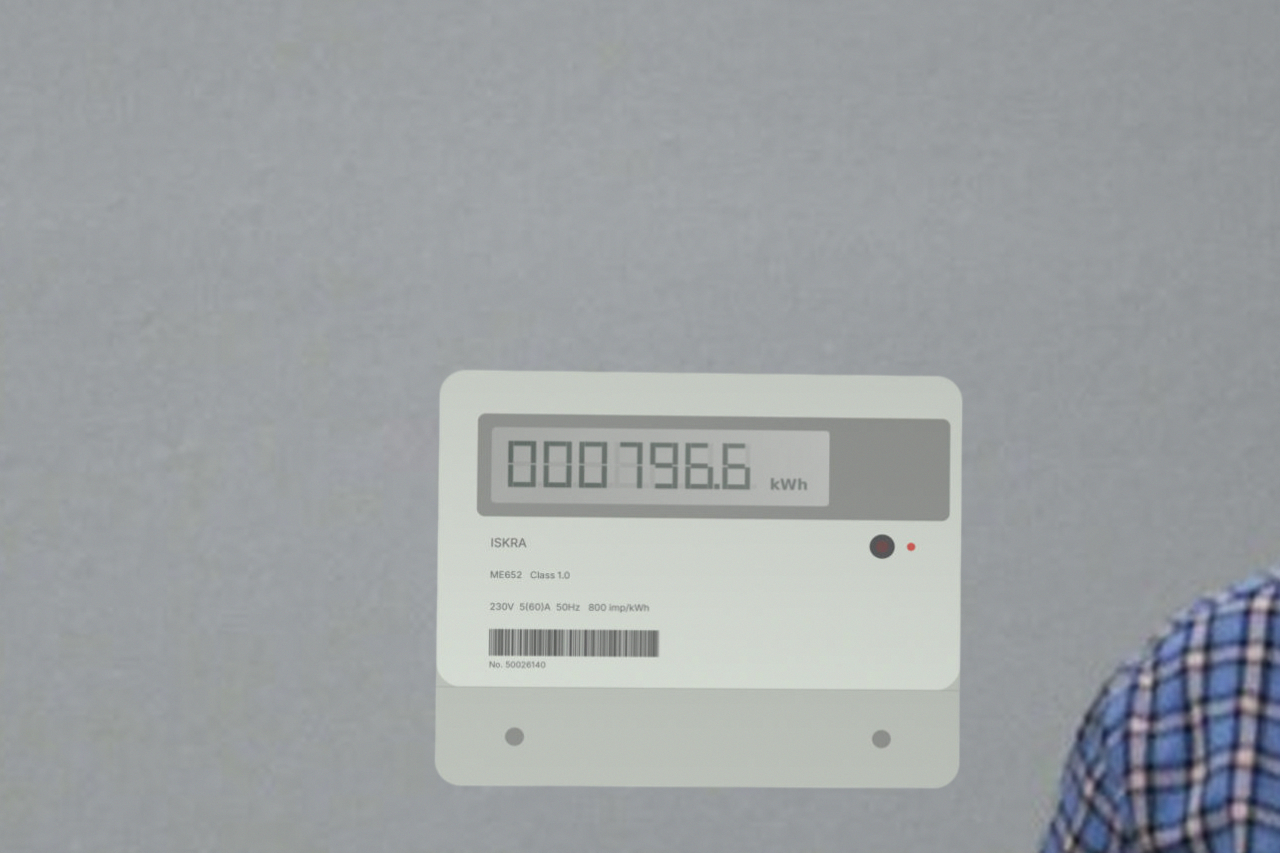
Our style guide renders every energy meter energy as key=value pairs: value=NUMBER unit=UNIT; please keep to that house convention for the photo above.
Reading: value=796.6 unit=kWh
